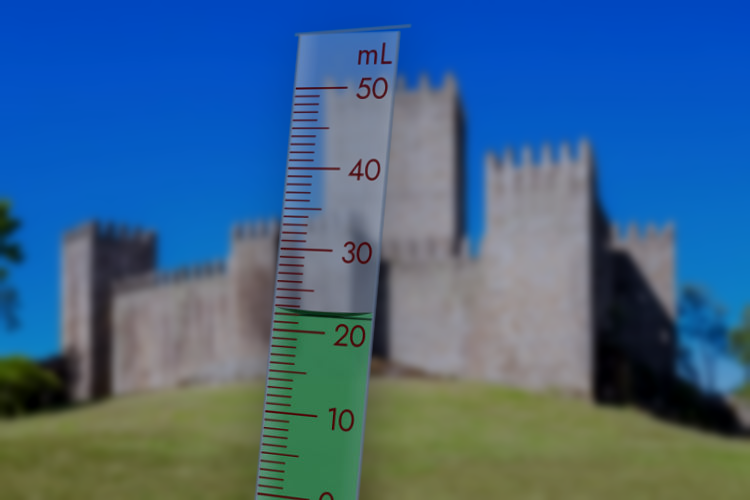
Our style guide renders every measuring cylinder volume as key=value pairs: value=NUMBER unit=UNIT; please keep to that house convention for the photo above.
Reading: value=22 unit=mL
